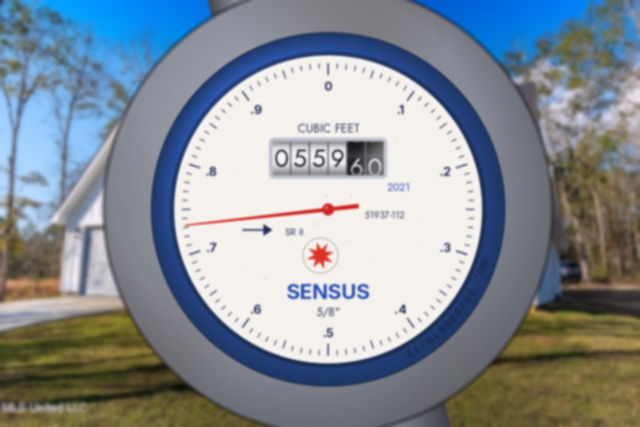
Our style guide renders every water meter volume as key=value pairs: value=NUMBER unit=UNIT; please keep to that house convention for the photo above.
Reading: value=55959.73 unit=ft³
